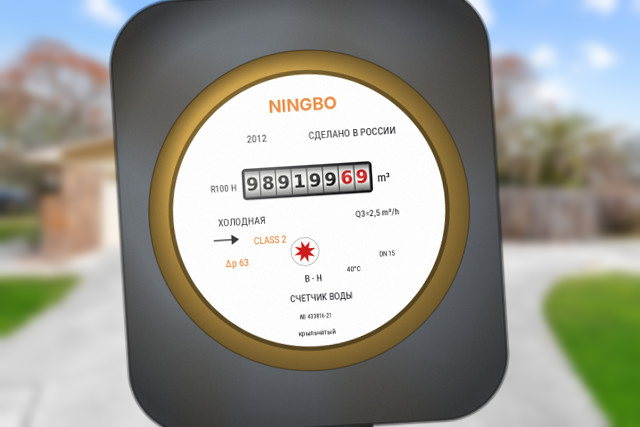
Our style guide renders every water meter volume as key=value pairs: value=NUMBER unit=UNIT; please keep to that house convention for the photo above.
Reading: value=989199.69 unit=m³
